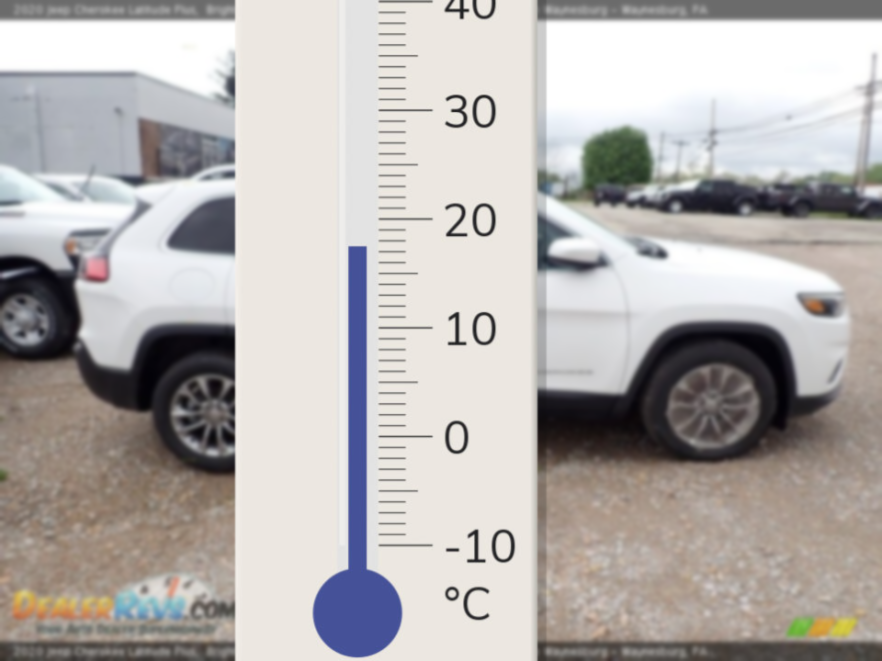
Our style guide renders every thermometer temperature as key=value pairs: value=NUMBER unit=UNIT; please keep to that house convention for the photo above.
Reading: value=17.5 unit=°C
